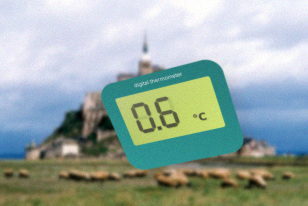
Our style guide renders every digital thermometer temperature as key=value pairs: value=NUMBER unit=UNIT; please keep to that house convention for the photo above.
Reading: value=0.6 unit=°C
